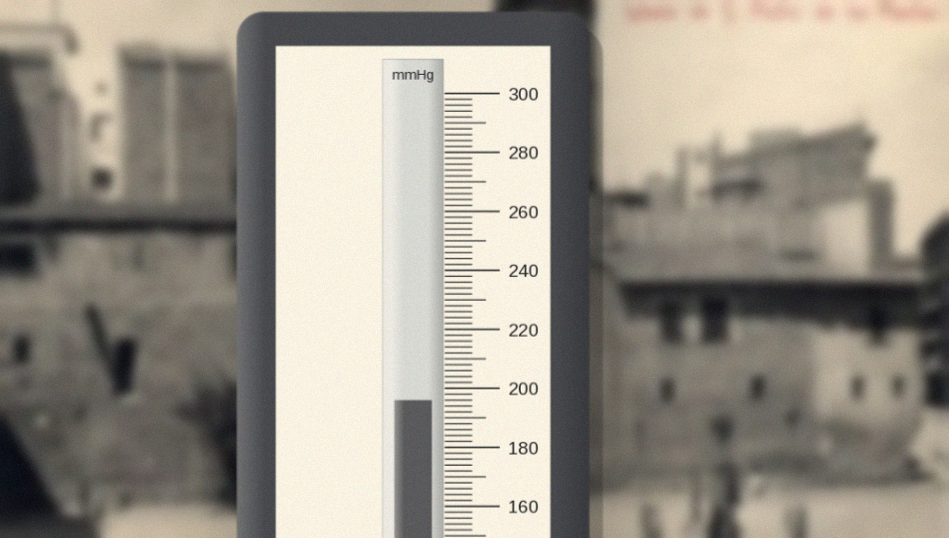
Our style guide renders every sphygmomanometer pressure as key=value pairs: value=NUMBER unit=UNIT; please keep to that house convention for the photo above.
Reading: value=196 unit=mmHg
